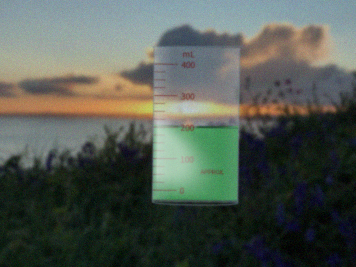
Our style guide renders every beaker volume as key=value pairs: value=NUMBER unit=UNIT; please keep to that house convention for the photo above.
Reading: value=200 unit=mL
